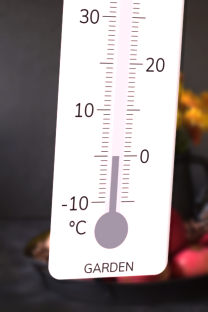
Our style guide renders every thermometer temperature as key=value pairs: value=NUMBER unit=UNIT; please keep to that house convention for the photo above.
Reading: value=0 unit=°C
